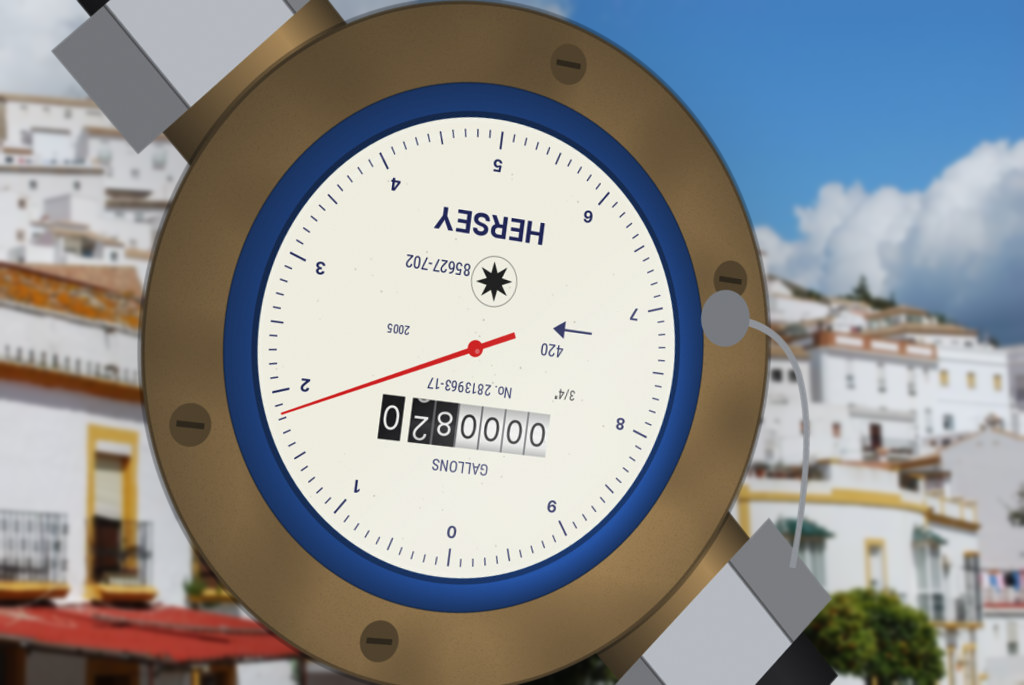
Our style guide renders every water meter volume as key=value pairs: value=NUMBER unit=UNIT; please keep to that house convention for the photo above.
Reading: value=821.8 unit=gal
